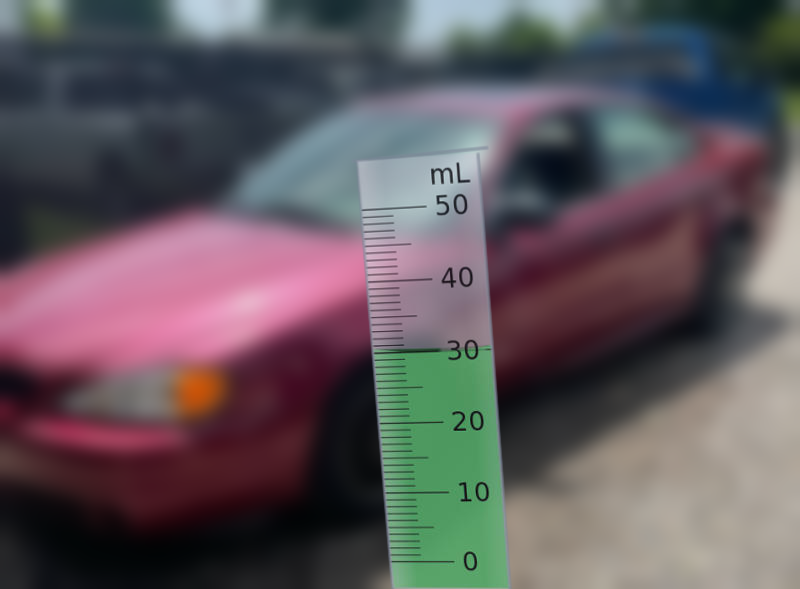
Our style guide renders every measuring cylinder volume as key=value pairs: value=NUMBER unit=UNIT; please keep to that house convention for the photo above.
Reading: value=30 unit=mL
